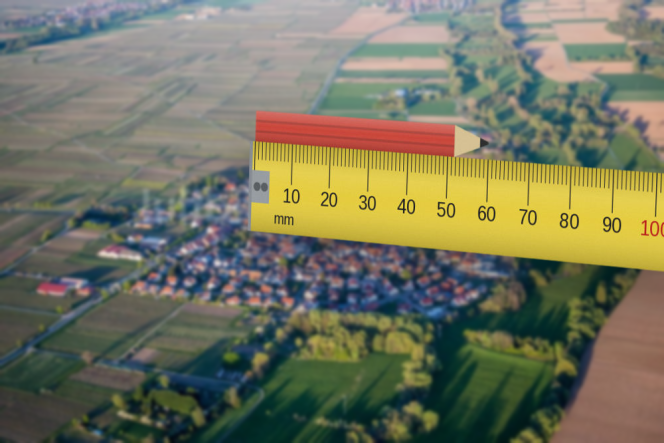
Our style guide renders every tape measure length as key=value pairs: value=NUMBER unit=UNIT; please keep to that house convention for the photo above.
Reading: value=60 unit=mm
